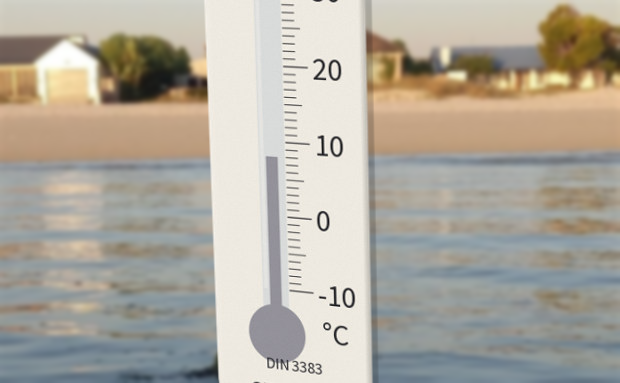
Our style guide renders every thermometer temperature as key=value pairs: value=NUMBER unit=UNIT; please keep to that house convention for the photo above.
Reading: value=8 unit=°C
